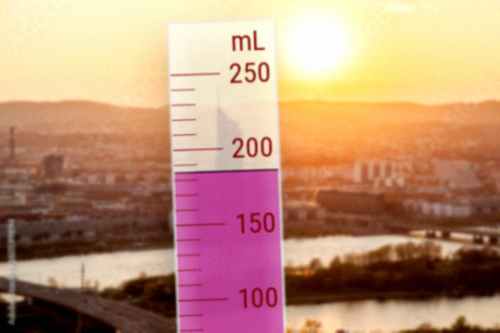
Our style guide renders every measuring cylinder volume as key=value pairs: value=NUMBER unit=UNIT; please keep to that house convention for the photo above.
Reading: value=185 unit=mL
